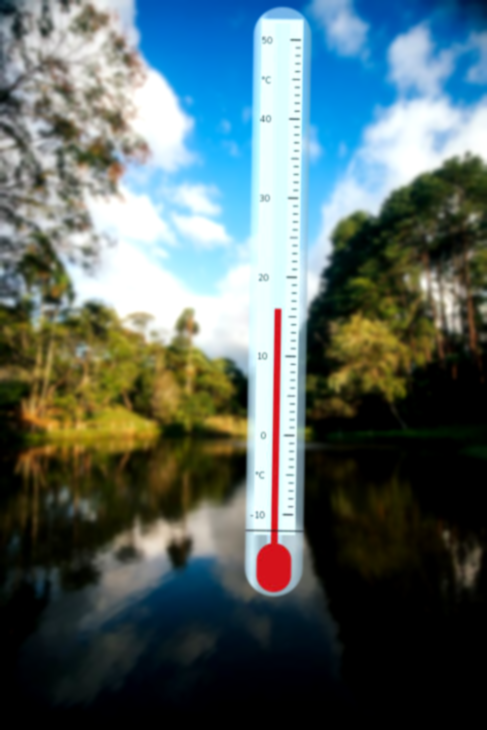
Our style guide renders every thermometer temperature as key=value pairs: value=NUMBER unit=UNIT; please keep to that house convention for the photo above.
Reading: value=16 unit=°C
